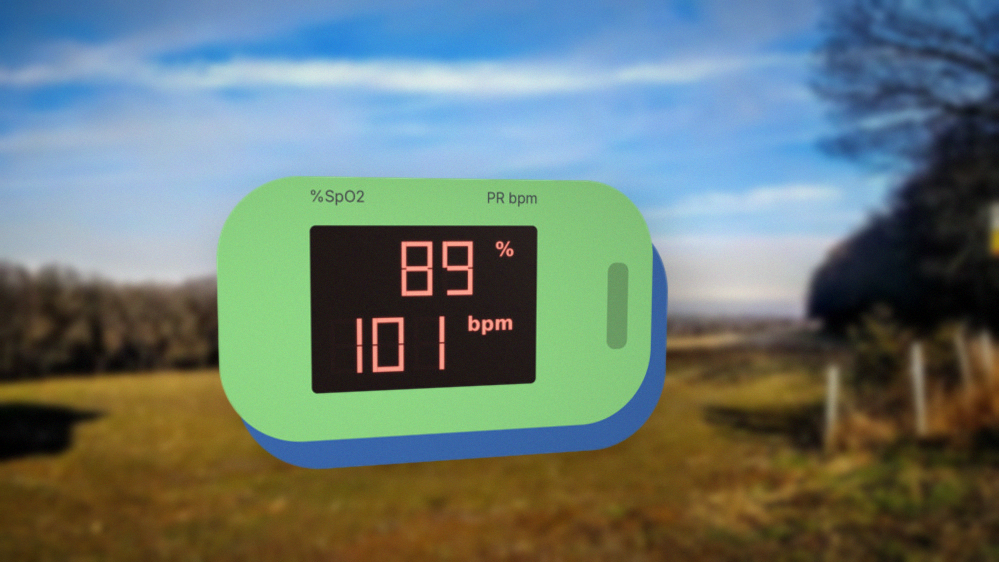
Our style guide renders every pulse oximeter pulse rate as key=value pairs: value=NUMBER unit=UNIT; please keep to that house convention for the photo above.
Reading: value=101 unit=bpm
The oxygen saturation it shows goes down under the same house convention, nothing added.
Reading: value=89 unit=%
